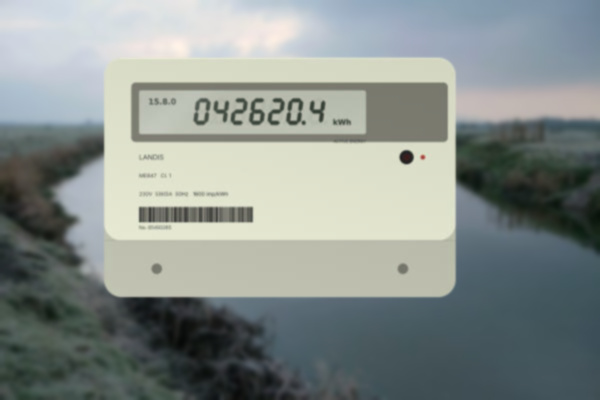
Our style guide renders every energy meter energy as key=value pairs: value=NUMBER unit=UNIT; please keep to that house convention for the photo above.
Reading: value=42620.4 unit=kWh
